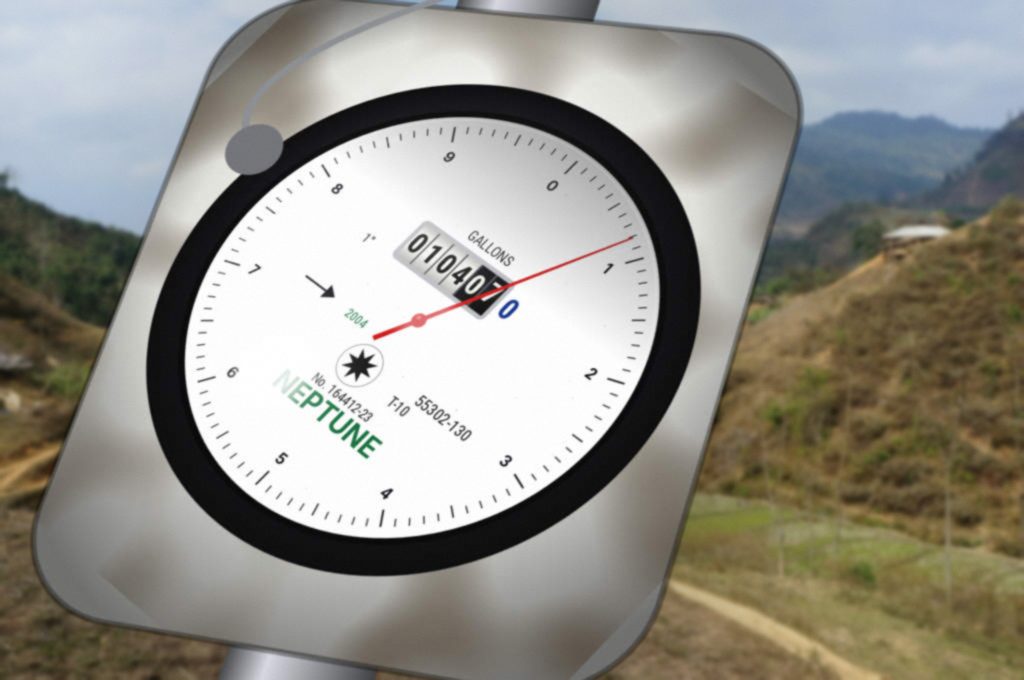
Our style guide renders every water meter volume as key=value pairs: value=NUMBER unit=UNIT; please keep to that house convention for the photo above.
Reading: value=104070.8 unit=gal
